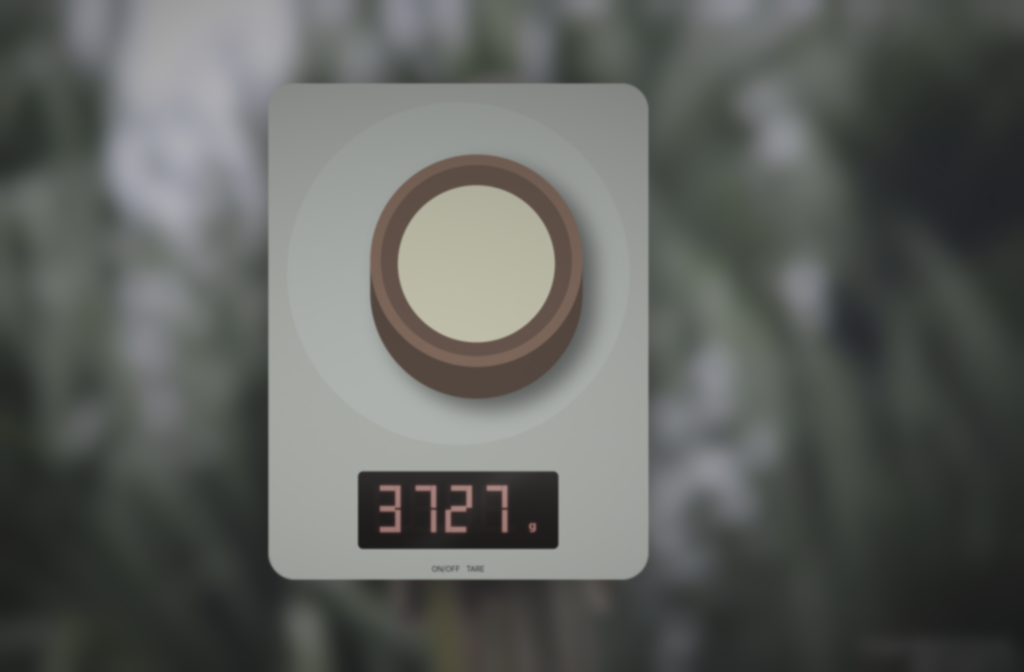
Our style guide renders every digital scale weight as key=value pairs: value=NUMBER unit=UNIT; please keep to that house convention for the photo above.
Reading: value=3727 unit=g
